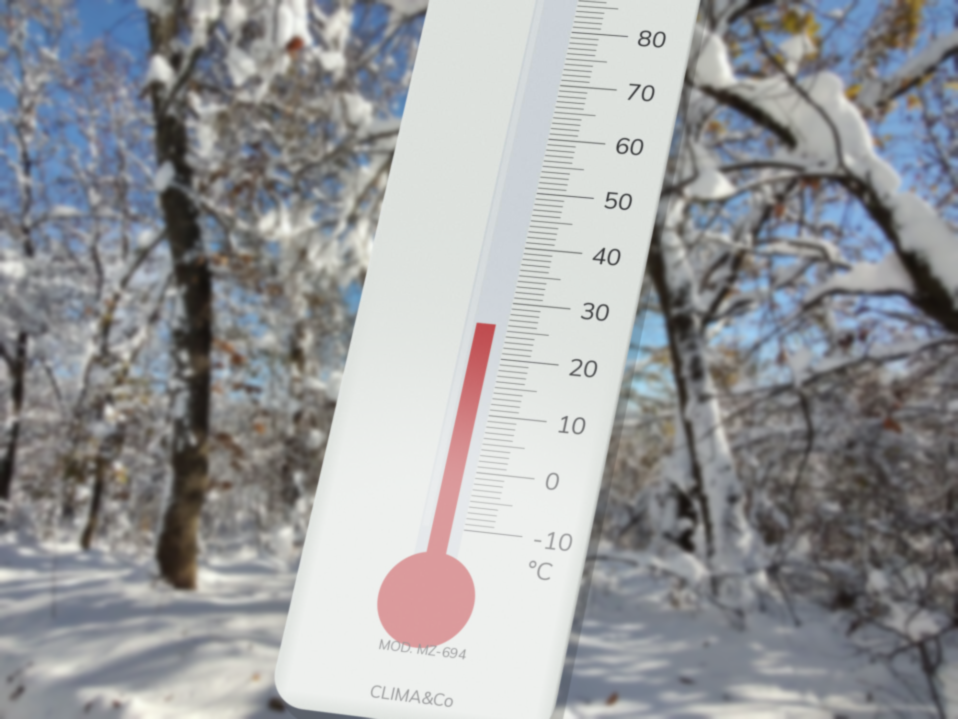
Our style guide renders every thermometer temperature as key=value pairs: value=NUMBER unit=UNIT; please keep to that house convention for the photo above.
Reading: value=26 unit=°C
